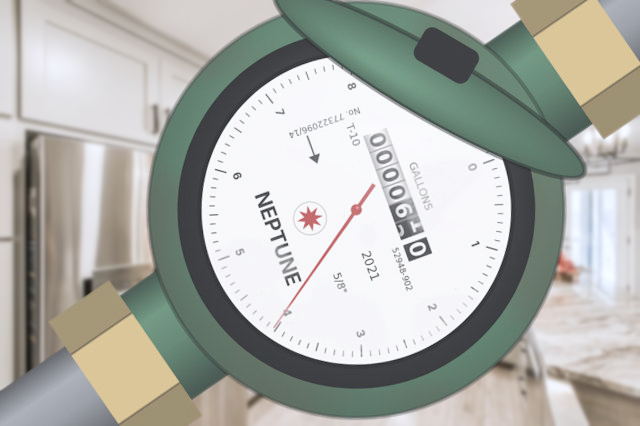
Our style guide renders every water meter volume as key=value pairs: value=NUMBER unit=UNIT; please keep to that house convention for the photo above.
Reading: value=614.0 unit=gal
